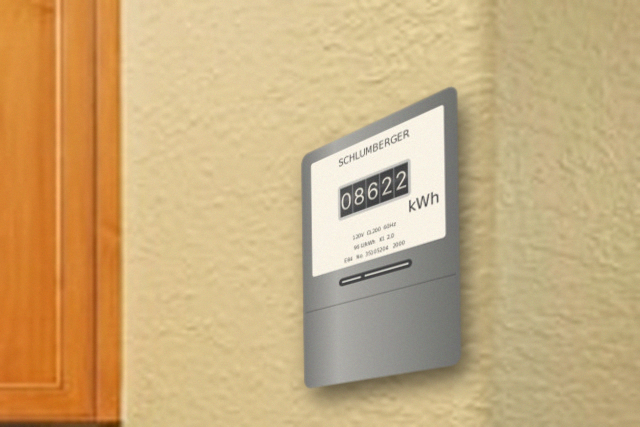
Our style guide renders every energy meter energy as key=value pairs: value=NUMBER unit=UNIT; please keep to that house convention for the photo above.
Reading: value=8622 unit=kWh
